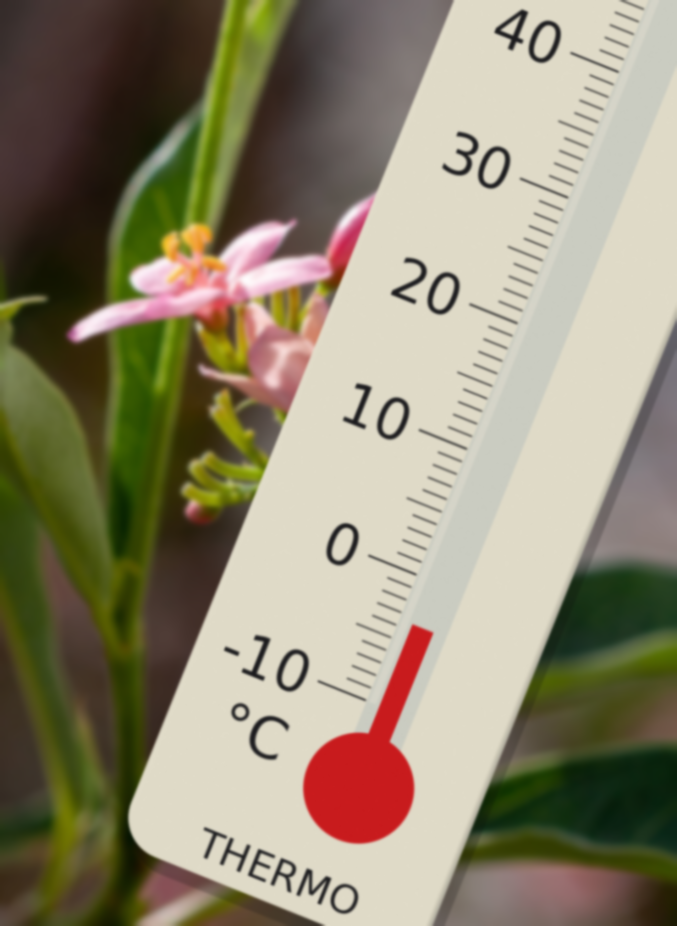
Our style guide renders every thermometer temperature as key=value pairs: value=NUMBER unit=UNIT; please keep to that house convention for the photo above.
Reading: value=-3.5 unit=°C
